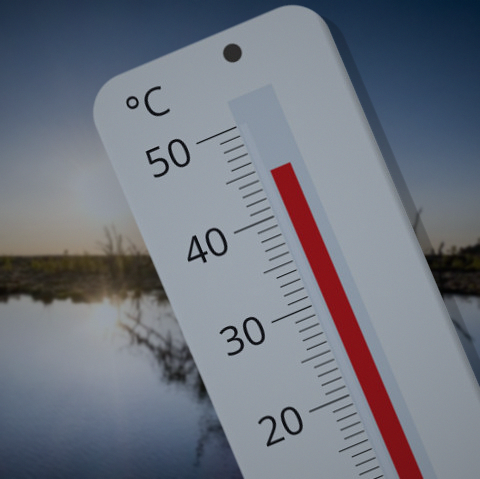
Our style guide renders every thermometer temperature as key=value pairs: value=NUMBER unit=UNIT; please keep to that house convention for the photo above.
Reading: value=44.5 unit=°C
